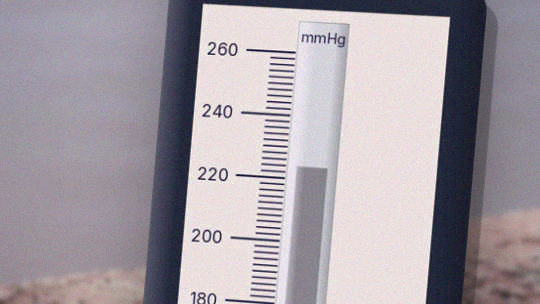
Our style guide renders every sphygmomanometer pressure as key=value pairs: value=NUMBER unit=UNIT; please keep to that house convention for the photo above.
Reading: value=224 unit=mmHg
